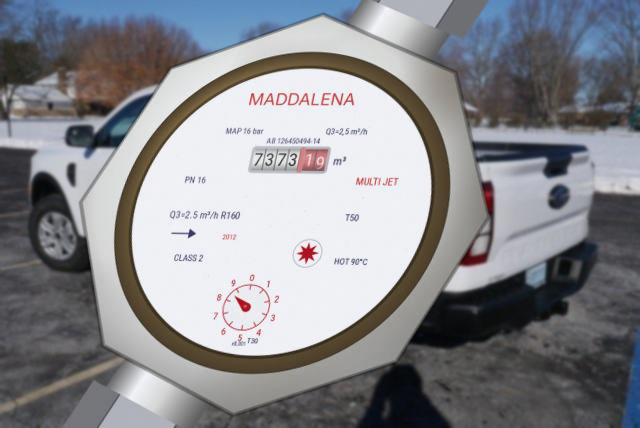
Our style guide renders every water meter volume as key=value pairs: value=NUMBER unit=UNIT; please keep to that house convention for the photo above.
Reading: value=7373.188 unit=m³
